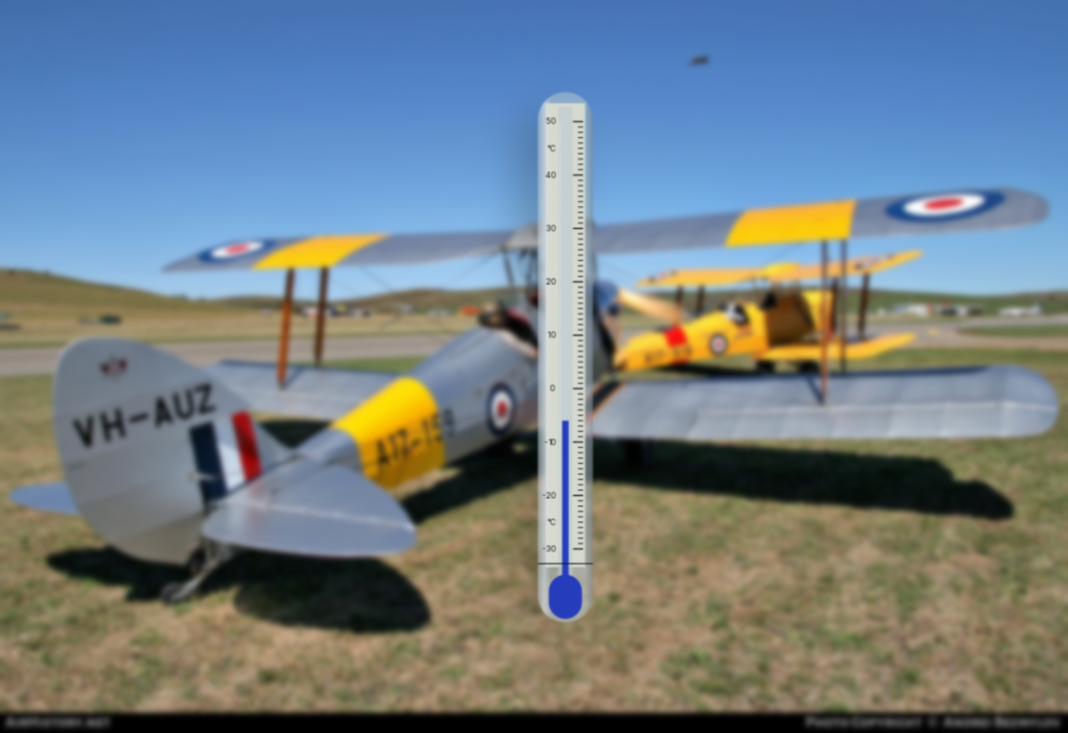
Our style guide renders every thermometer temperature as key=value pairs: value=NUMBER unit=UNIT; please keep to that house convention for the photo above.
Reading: value=-6 unit=°C
